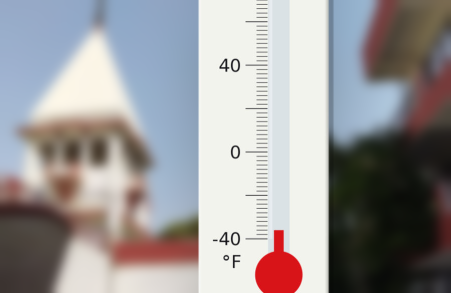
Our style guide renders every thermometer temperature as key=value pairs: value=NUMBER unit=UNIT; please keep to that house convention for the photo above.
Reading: value=-36 unit=°F
